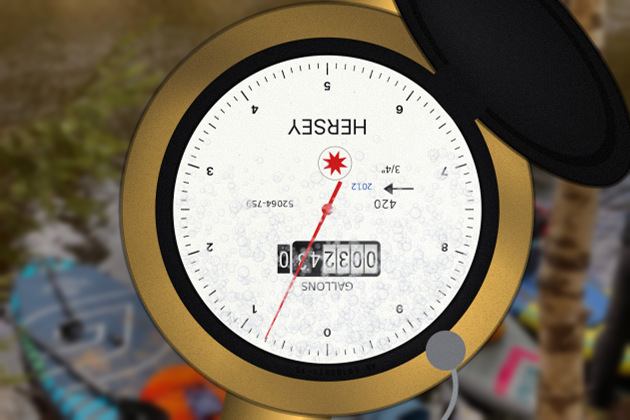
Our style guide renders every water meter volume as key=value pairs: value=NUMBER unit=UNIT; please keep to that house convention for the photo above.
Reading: value=32430.7 unit=gal
